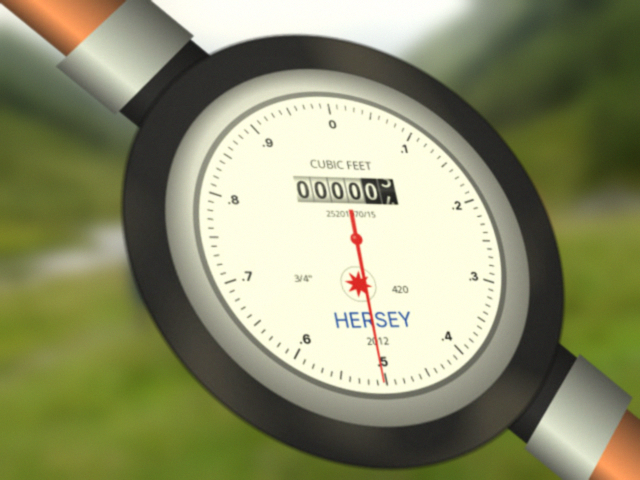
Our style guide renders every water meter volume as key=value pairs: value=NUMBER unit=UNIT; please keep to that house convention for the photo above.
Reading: value=3.50 unit=ft³
